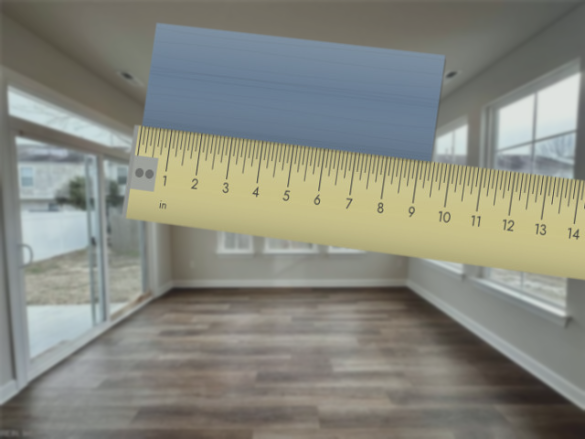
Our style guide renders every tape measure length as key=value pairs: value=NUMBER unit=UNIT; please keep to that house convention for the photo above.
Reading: value=9.375 unit=in
